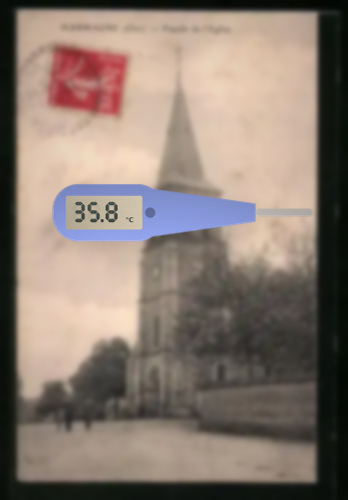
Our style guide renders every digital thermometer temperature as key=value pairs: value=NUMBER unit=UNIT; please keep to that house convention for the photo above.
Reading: value=35.8 unit=°C
